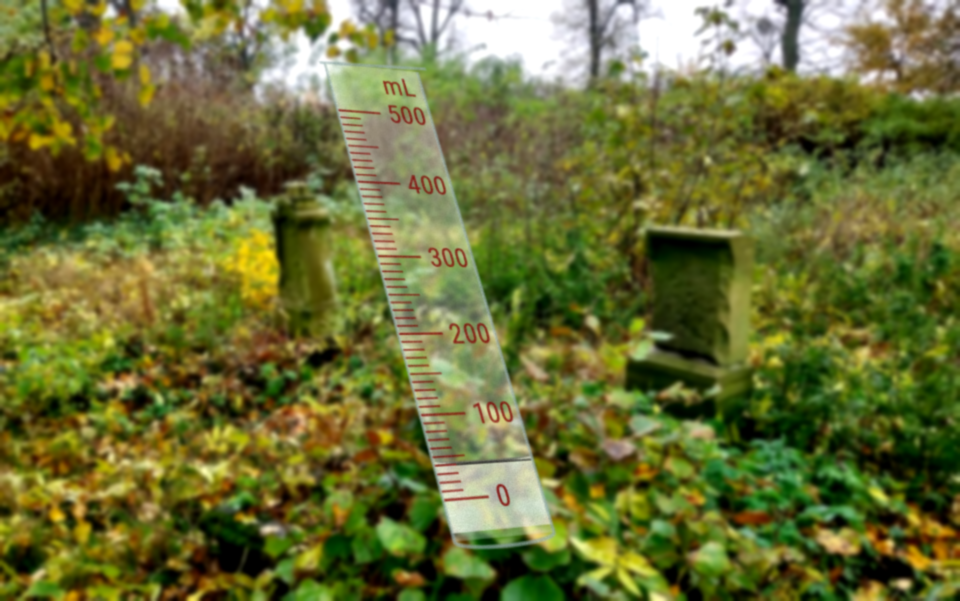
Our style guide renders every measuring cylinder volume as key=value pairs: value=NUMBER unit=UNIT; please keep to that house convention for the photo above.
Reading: value=40 unit=mL
